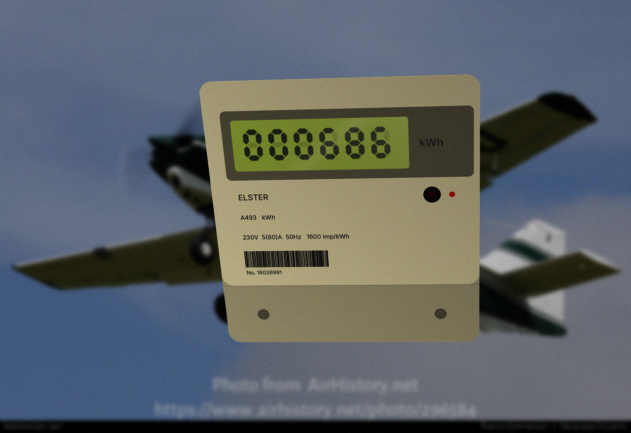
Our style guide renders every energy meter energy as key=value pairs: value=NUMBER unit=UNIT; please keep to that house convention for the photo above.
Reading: value=686 unit=kWh
